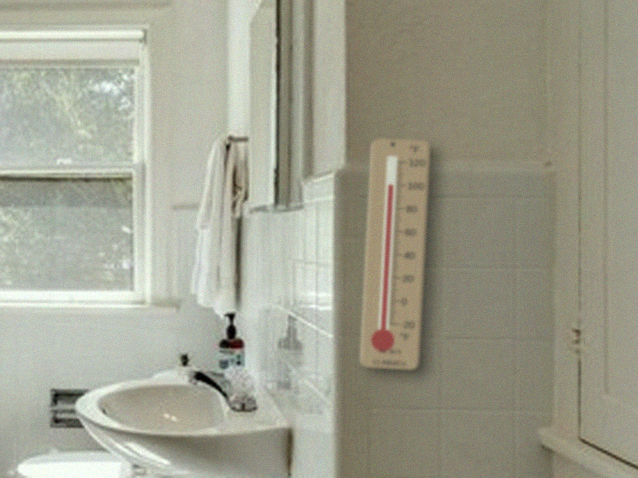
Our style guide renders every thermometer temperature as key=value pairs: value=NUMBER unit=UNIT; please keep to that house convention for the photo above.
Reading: value=100 unit=°F
